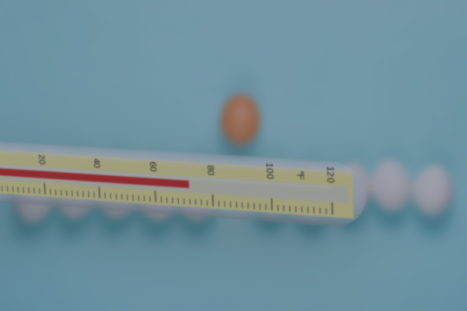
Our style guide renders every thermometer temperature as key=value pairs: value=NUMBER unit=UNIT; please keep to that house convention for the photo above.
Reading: value=72 unit=°F
